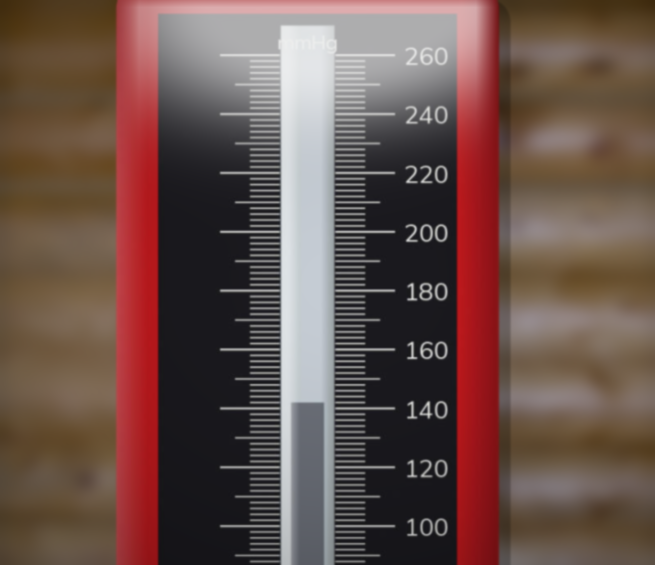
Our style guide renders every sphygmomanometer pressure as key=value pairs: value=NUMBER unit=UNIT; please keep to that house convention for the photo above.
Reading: value=142 unit=mmHg
